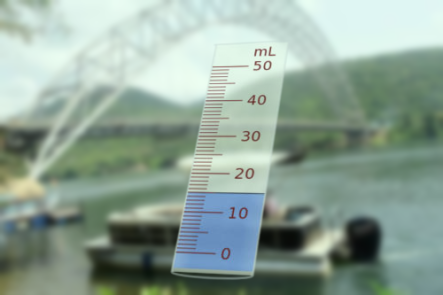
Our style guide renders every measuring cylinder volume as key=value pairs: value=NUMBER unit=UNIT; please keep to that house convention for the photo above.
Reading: value=15 unit=mL
